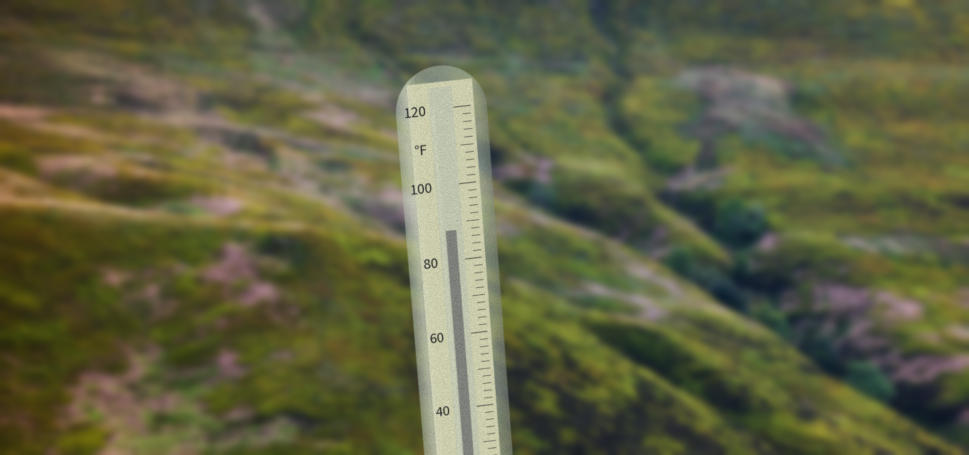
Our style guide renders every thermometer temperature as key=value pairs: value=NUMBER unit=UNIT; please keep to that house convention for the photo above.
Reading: value=88 unit=°F
